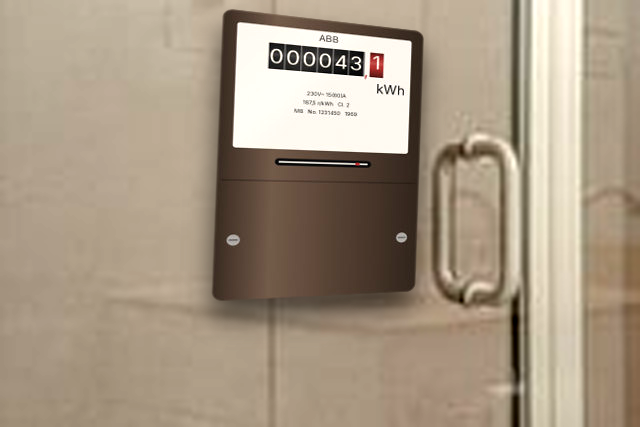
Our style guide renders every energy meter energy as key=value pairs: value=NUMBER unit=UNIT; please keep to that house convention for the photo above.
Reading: value=43.1 unit=kWh
